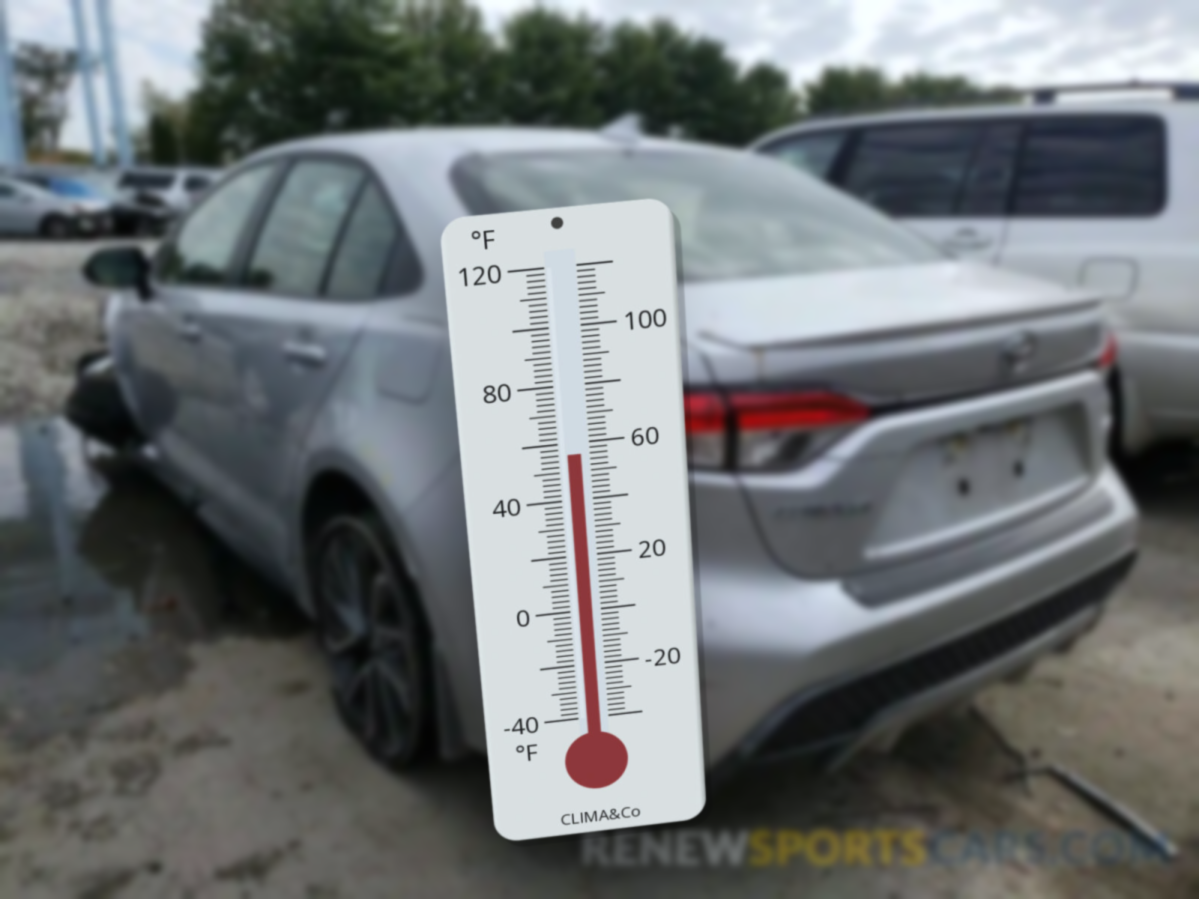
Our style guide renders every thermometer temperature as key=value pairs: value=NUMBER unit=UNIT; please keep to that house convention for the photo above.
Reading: value=56 unit=°F
